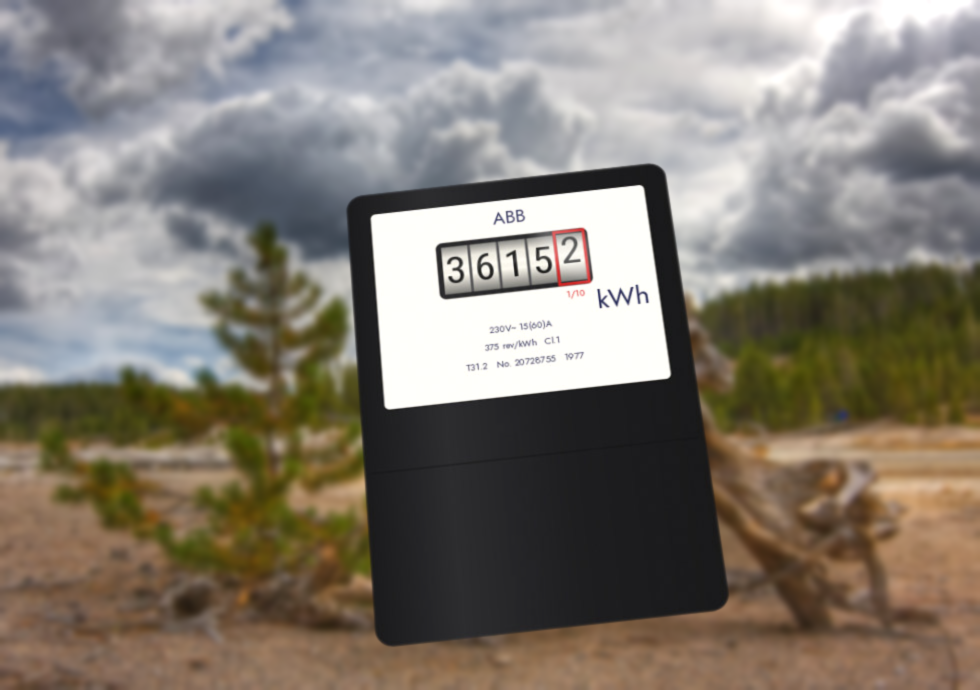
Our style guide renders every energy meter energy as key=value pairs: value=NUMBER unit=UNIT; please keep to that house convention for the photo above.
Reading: value=3615.2 unit=kWh
